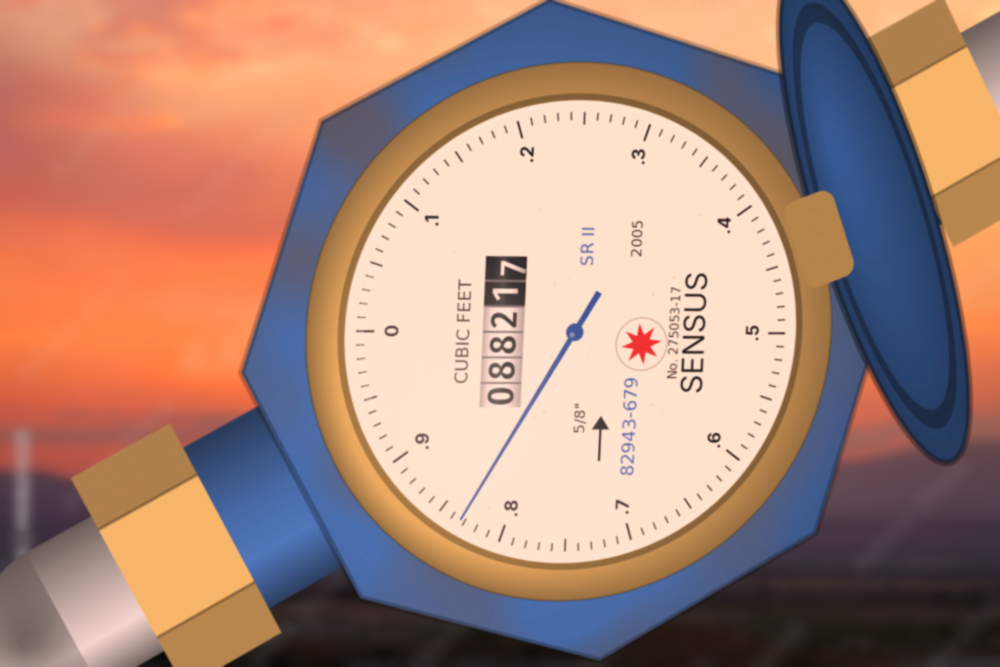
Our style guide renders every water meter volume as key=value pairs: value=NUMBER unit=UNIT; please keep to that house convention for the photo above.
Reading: value=88216.83 unit=ft³
